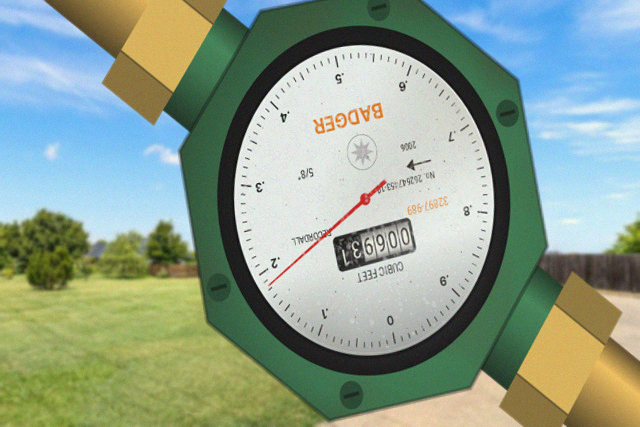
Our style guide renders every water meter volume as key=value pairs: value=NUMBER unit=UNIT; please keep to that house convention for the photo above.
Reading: value=6931.18 unit=ft³
